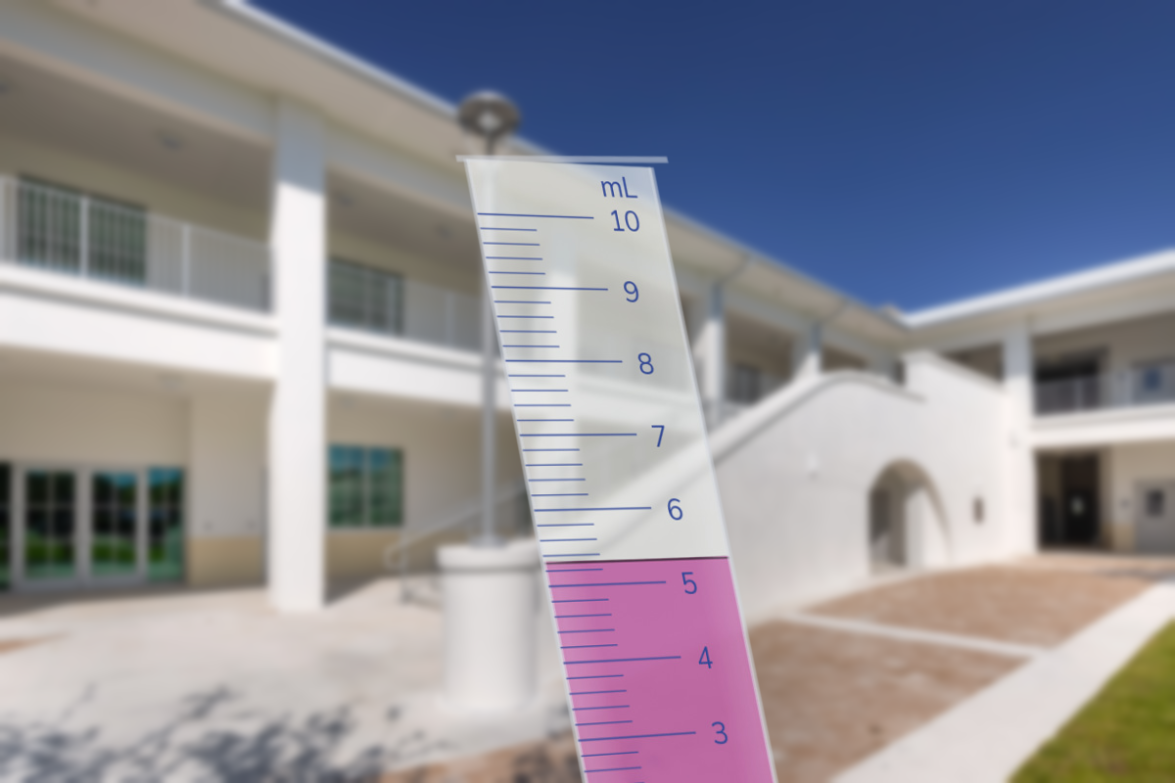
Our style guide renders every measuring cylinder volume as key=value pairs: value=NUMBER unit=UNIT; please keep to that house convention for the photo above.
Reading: value=5.3 unit=mL
